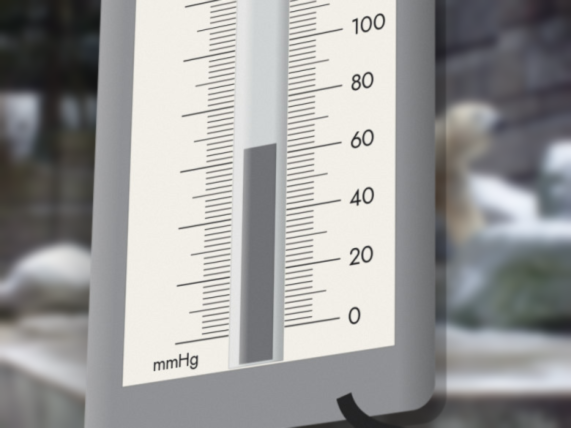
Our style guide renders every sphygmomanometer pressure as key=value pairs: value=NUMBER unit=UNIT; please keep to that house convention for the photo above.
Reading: value=64 unit=mmHg
